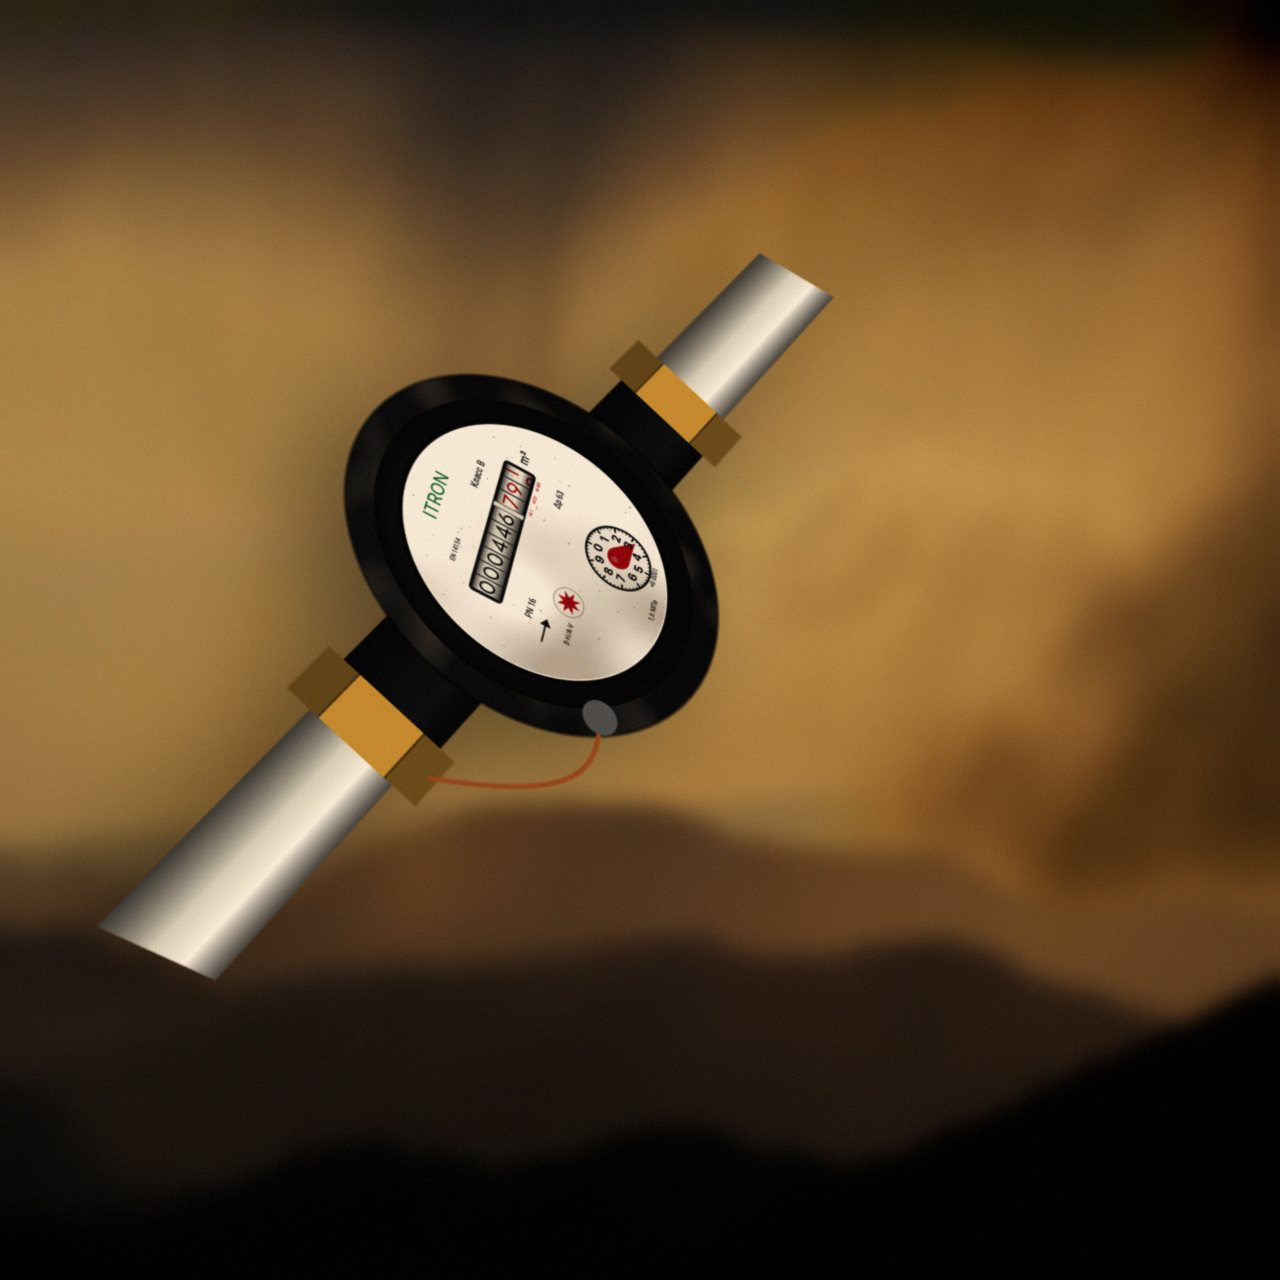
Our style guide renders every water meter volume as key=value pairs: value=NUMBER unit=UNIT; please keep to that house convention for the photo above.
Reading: value=446.7913 unit=m³
